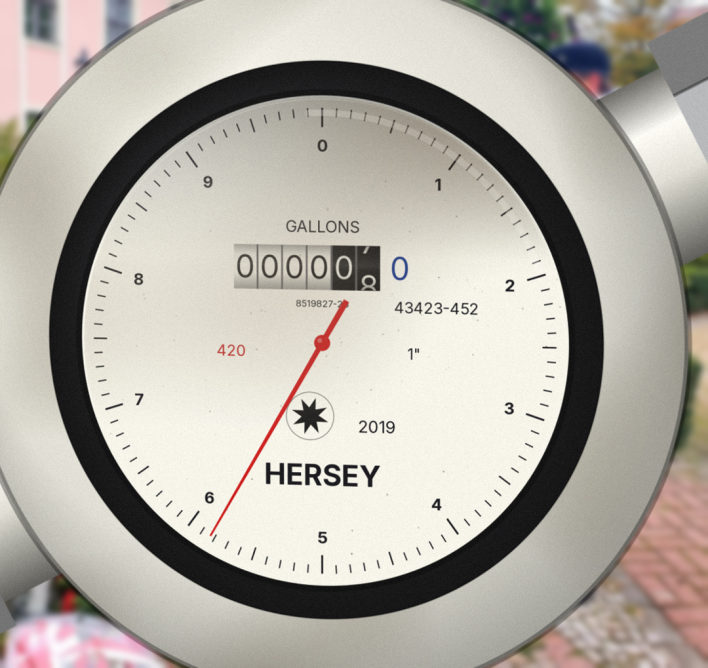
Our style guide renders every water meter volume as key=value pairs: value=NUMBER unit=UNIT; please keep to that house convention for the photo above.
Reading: value=75.8 unit=gal
